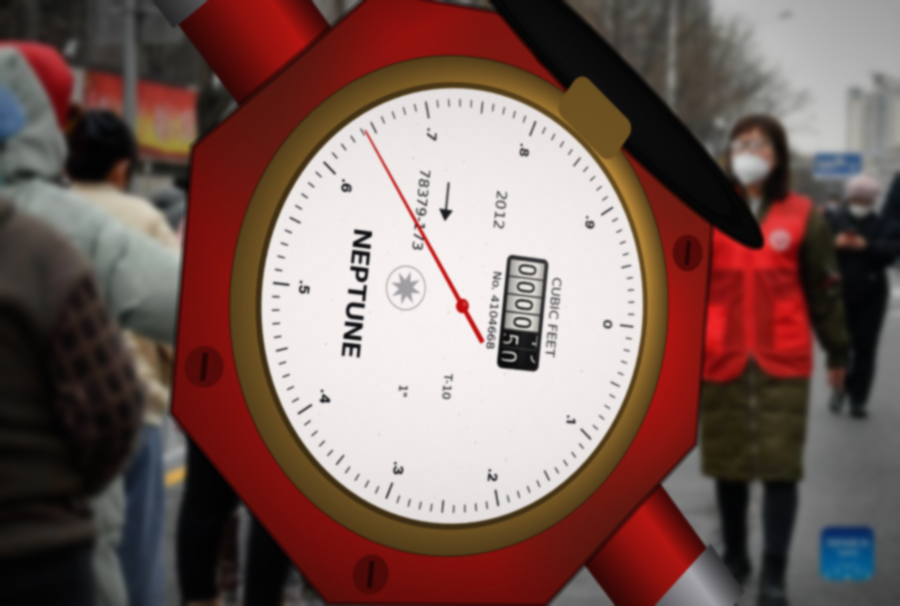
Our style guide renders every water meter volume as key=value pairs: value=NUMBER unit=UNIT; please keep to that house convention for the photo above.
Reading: value=49.64 unit=ft³
